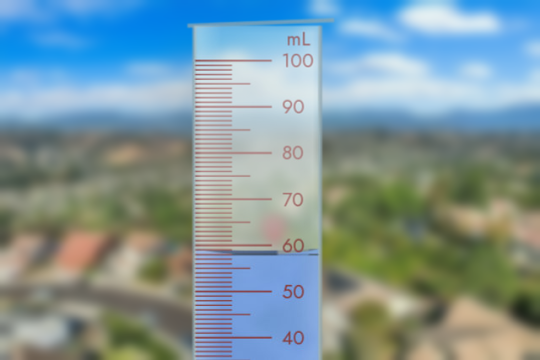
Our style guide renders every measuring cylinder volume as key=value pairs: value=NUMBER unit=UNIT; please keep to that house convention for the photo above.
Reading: value=58 unit=mL
